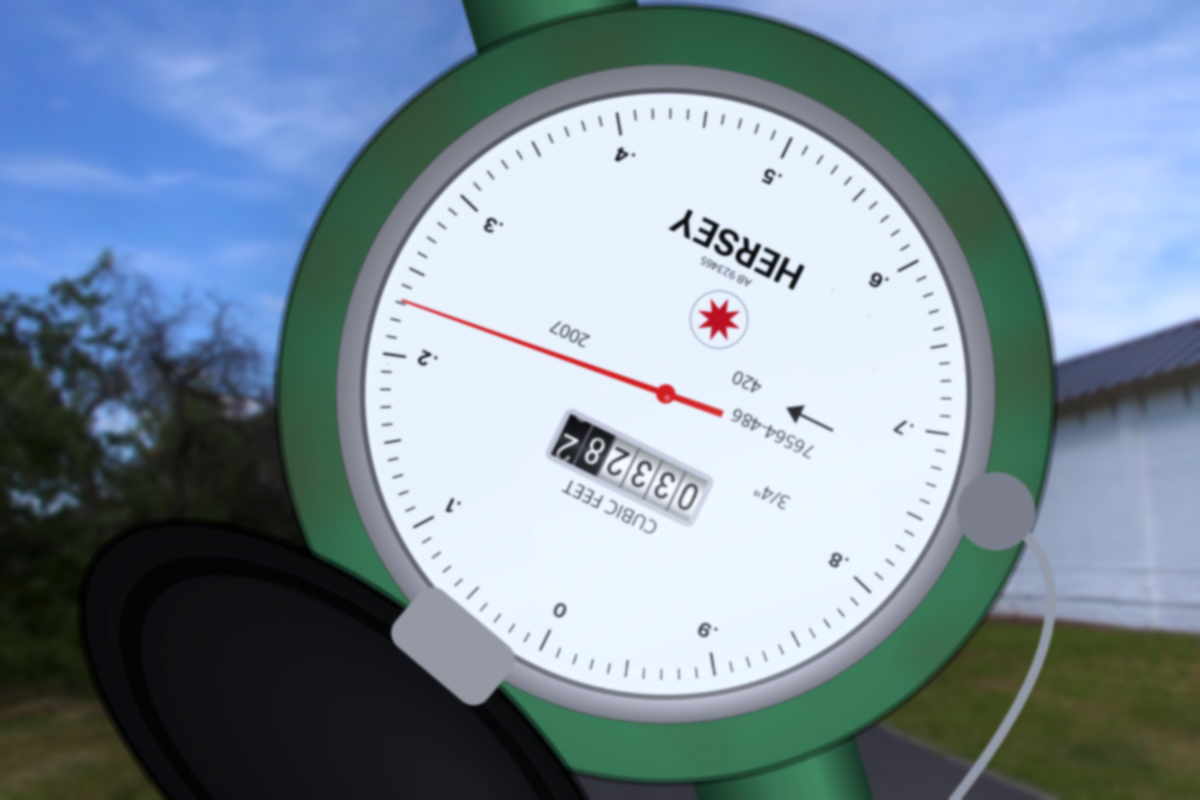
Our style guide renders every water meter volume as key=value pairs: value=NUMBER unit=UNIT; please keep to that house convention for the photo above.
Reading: value=33282.23 unit=ft³
